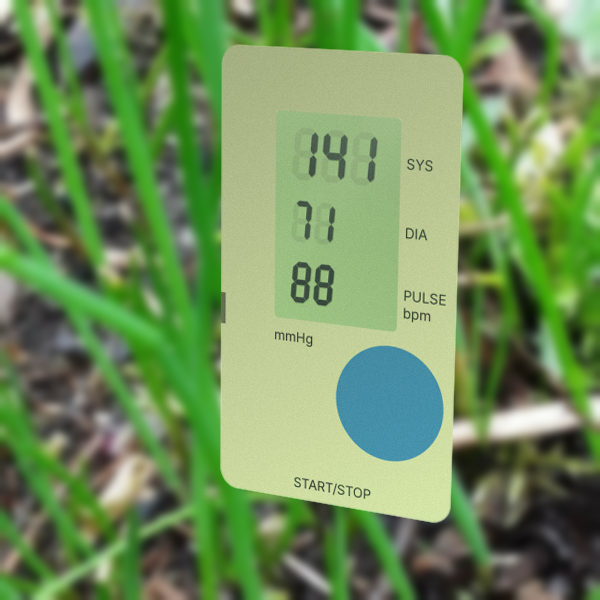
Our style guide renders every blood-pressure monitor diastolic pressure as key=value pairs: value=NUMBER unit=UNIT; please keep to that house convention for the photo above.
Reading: value=71 unit=mmHg
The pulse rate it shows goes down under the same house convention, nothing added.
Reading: value=88 unit=bpm
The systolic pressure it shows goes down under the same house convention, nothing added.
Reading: value=141 unit=mmHg
